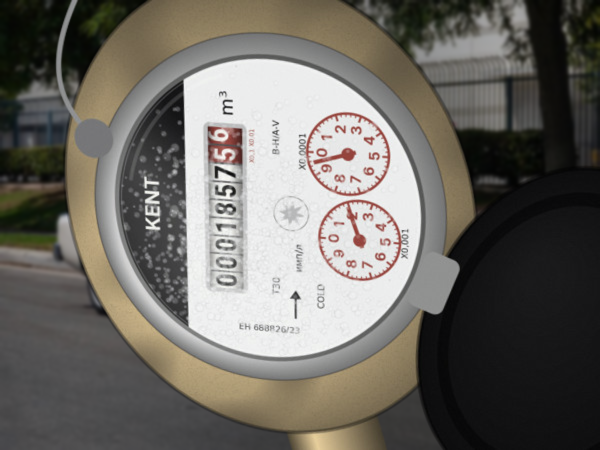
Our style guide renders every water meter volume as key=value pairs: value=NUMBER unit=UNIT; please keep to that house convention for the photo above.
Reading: value=1857.5619 unit=m³
